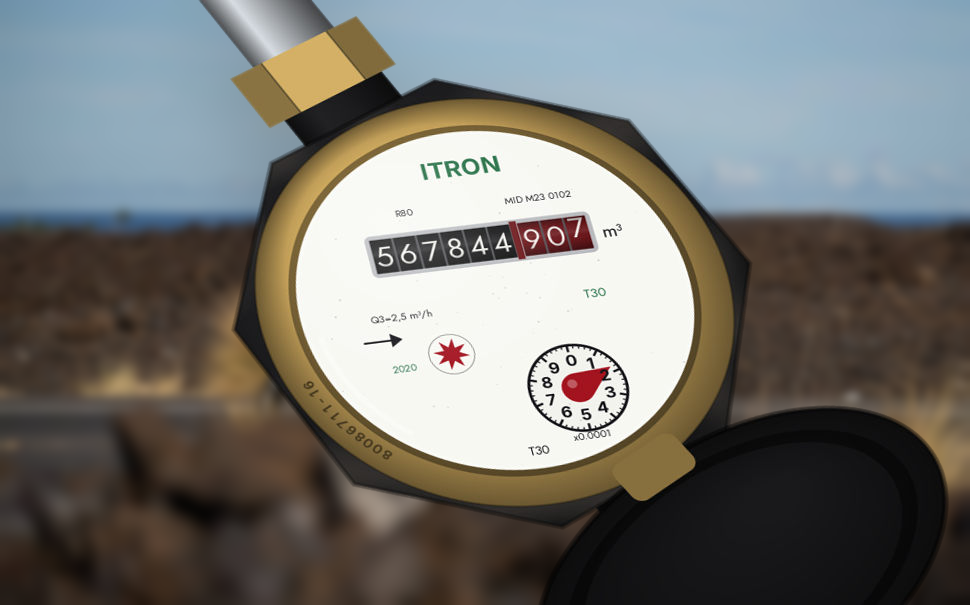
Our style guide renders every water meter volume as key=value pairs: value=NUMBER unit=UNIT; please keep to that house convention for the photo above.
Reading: value=567844.9071 unit=m³
